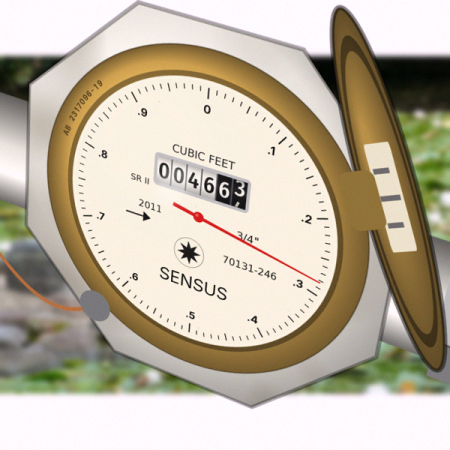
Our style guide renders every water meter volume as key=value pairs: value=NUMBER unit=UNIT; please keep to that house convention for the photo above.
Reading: value=4663.28 unit=ft³
